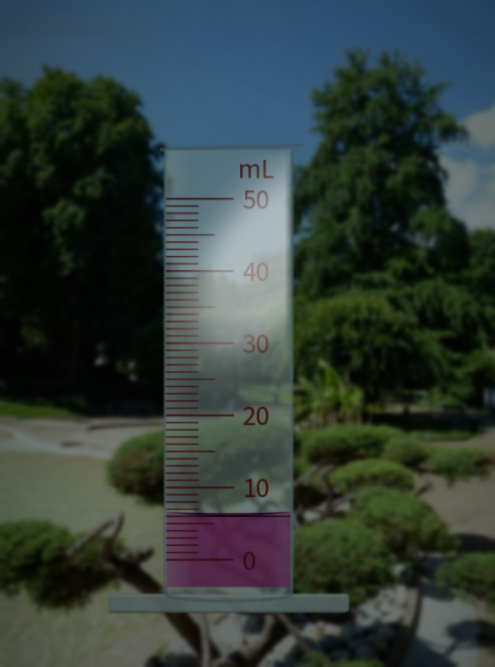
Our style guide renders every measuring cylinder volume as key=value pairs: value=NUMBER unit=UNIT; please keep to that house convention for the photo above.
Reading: value=6 unit=mL
